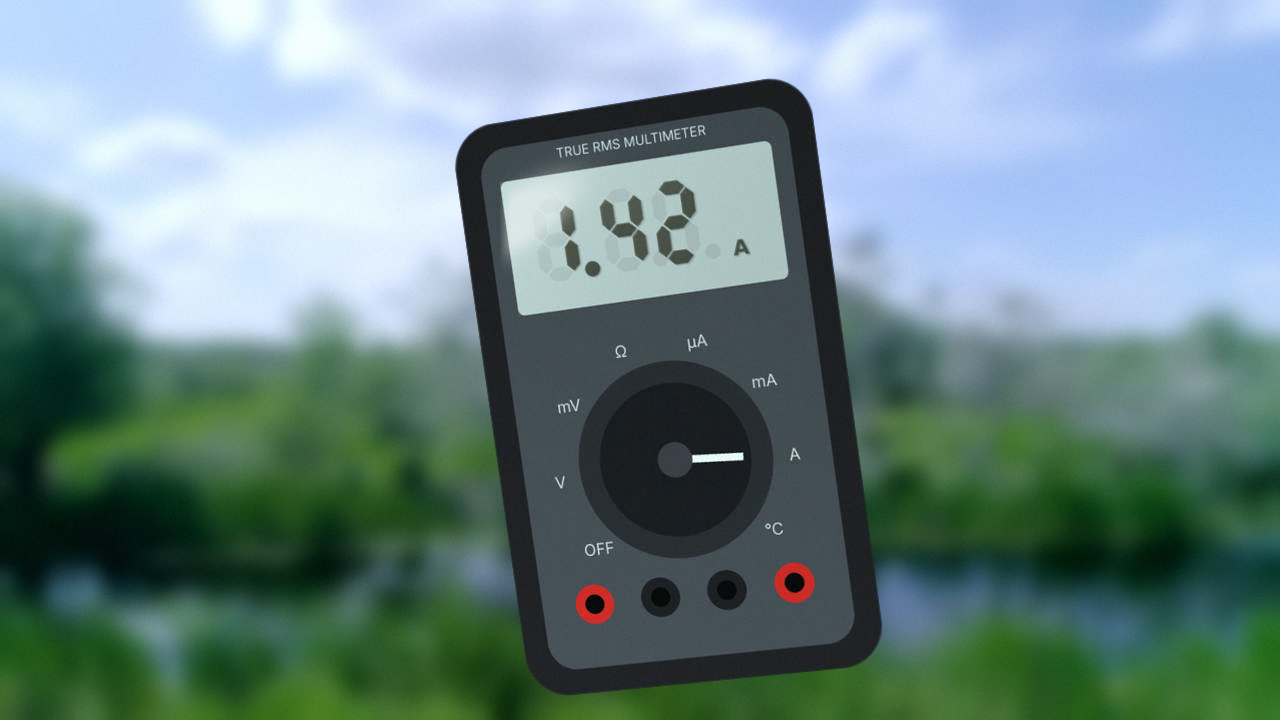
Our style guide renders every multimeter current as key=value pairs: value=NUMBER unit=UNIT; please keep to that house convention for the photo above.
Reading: value=1.42 unit=A
